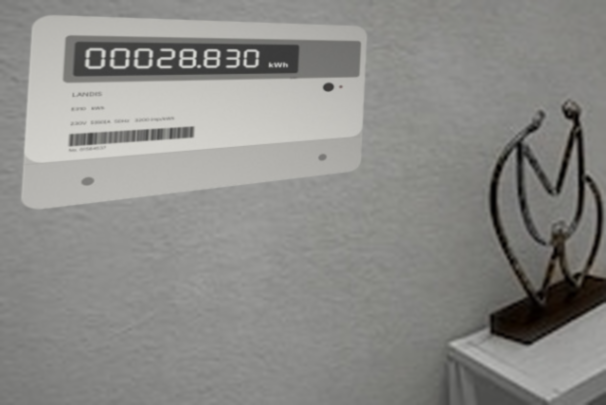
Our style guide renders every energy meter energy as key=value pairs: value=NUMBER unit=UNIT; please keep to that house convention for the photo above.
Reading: value=28.830 unit=kWh
